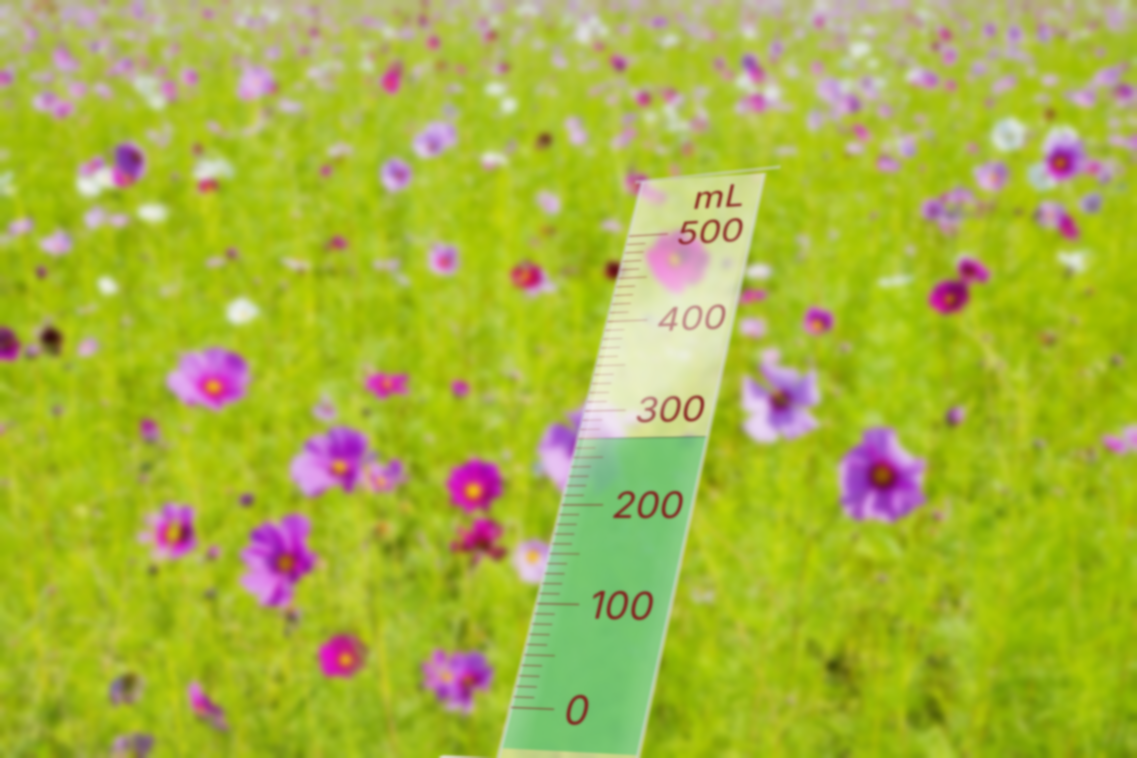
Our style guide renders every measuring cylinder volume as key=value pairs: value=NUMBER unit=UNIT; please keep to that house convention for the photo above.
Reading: value=270 unit=mL
